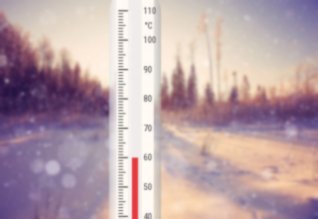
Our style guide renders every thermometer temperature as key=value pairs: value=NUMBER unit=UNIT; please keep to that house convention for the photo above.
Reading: value=60 unit=°C
